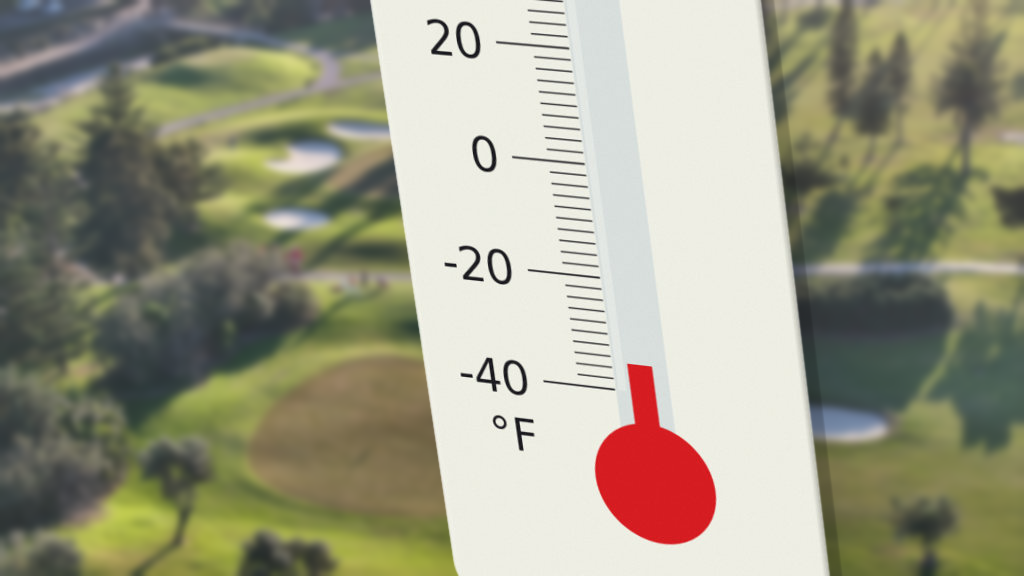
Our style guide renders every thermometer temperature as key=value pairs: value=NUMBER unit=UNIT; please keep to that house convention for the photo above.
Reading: value=-35 unit=°F
